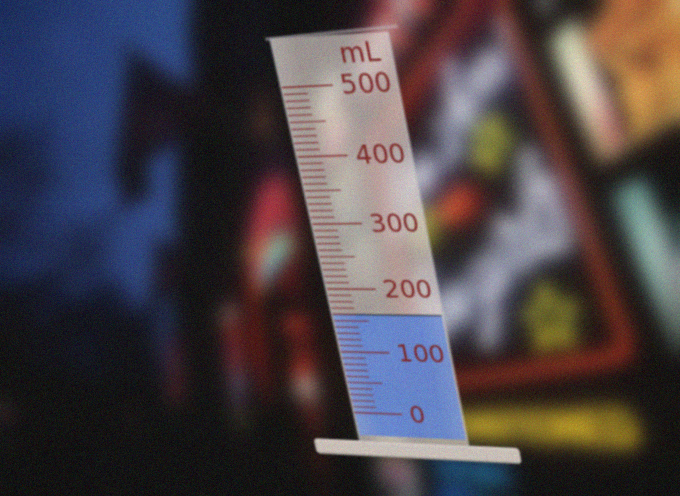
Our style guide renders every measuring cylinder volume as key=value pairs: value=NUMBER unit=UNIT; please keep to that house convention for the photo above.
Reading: value=160 unit=mL
